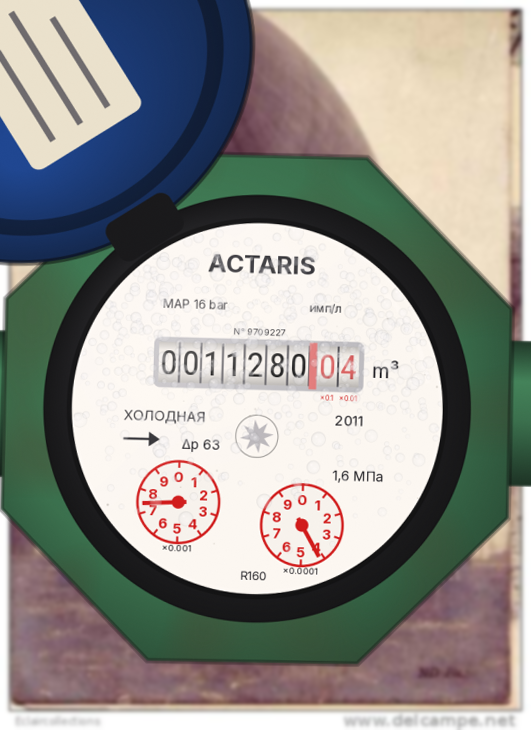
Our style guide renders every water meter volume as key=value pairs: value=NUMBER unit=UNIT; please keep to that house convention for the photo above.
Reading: value=11280.0474 unit=m³
